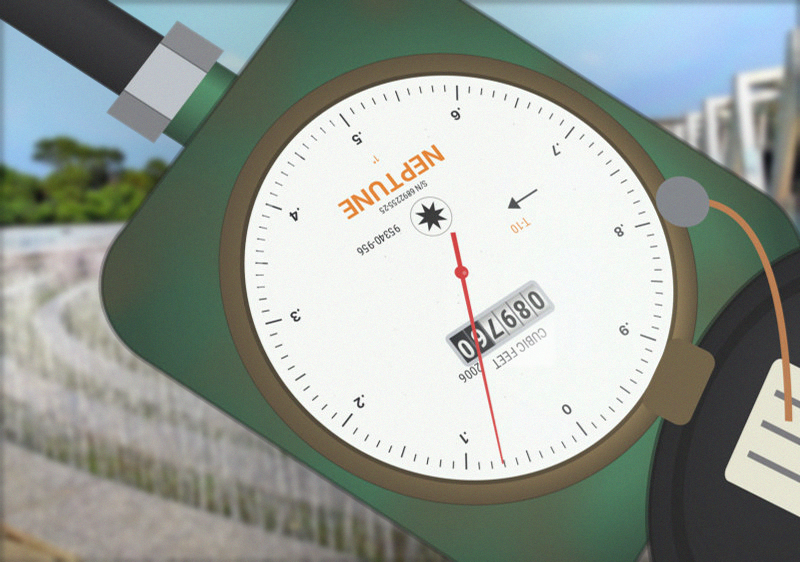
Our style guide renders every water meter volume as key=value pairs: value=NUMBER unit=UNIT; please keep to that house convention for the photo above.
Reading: value=89760.07 unit=ft³
